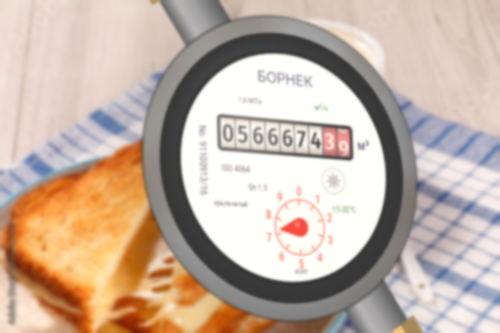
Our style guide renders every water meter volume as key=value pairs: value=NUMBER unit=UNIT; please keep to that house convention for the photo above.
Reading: value=566674.387 unit=m³
